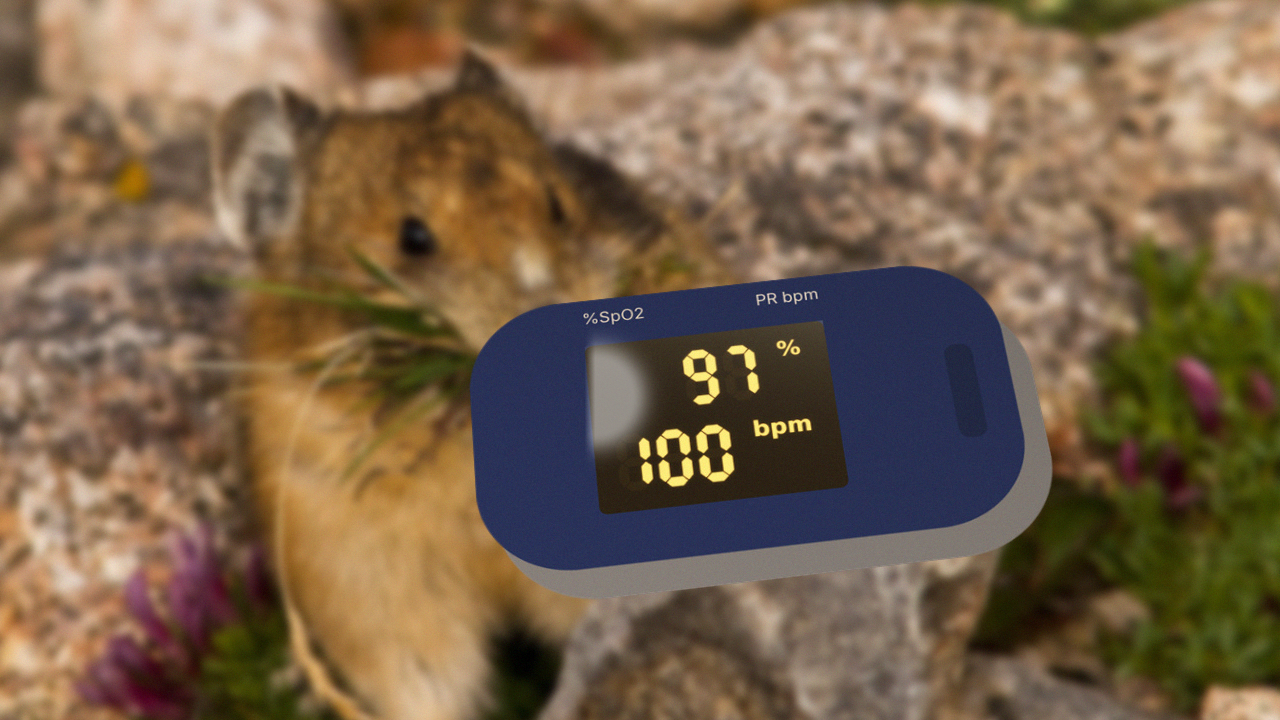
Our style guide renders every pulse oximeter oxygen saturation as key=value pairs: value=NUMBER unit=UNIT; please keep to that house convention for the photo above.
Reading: value=97 unit=%
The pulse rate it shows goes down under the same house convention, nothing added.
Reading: value=100 unit=bpm
